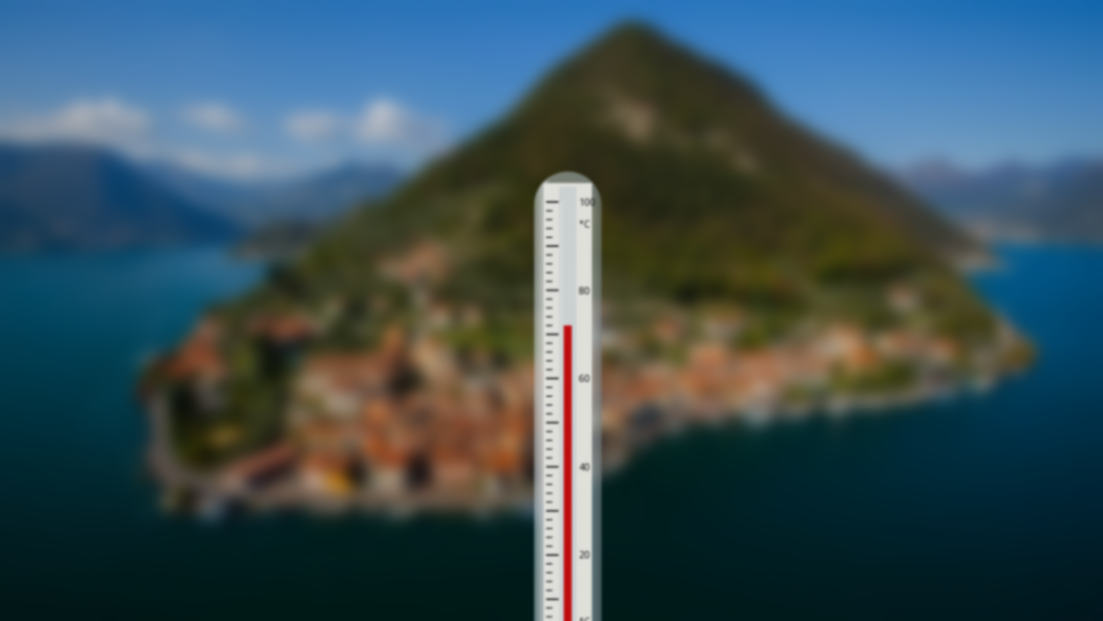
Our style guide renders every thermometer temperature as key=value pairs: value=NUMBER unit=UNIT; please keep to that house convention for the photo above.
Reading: value=72 unit=°C
